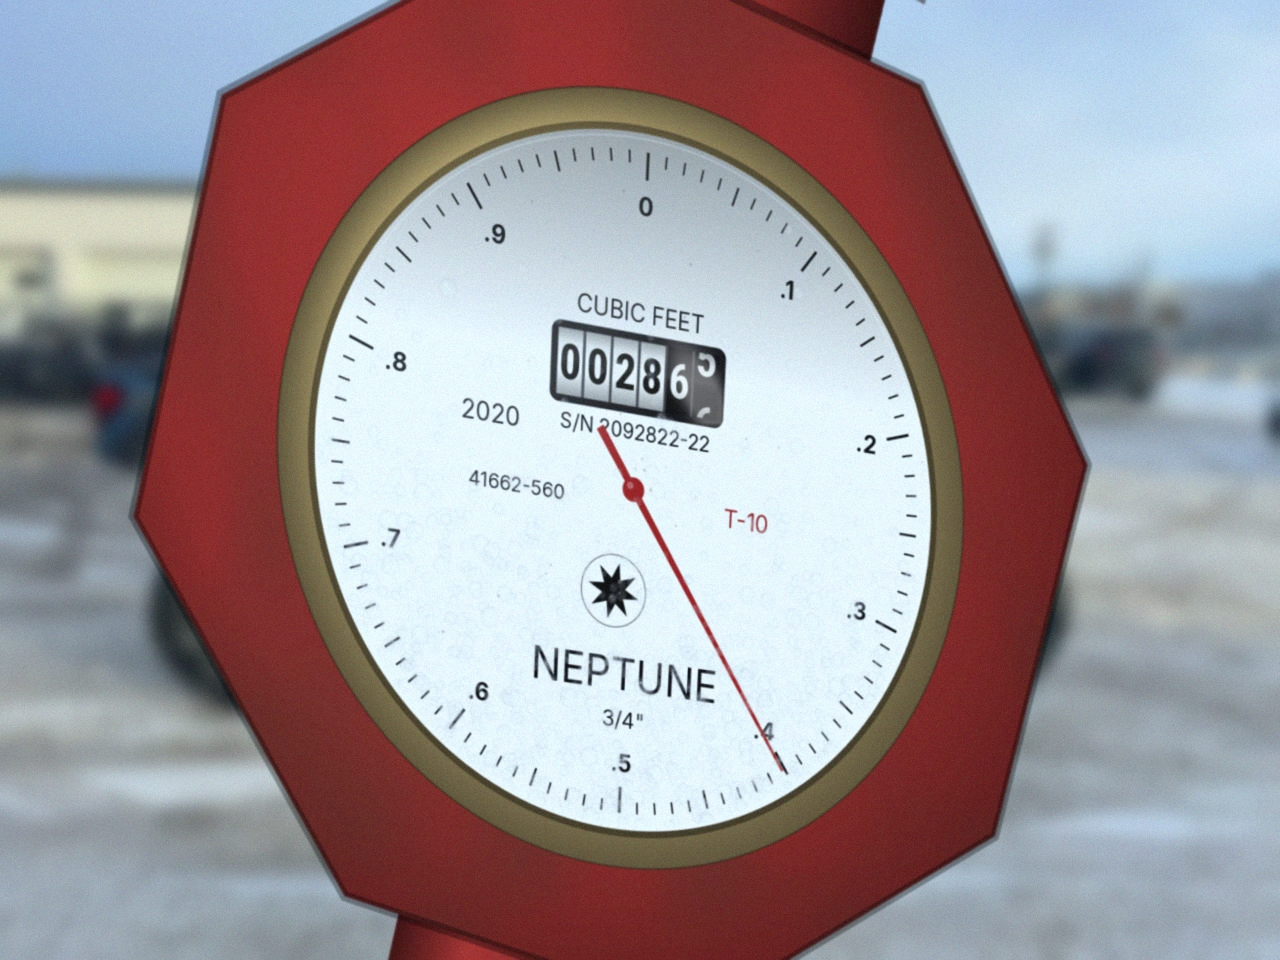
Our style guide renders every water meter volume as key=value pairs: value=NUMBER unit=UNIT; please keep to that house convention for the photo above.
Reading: value=2865.40 unit=ft³
